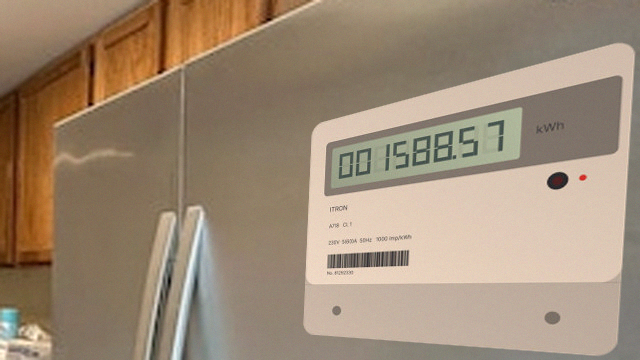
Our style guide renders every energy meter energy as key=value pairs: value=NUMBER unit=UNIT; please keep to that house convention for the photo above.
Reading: value=1588.57 unit=kWh
